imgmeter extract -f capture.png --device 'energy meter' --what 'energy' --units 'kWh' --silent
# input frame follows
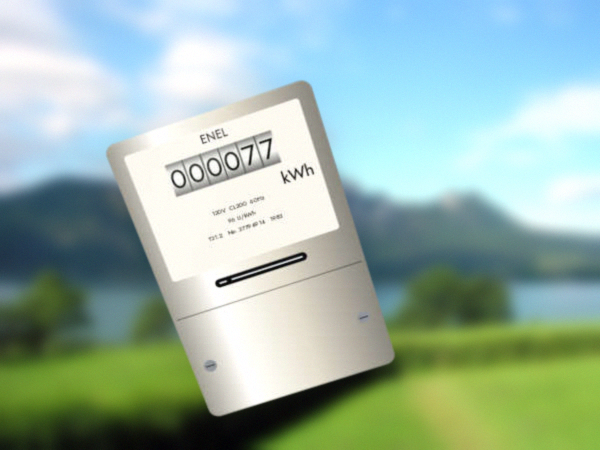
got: 77 kWh
